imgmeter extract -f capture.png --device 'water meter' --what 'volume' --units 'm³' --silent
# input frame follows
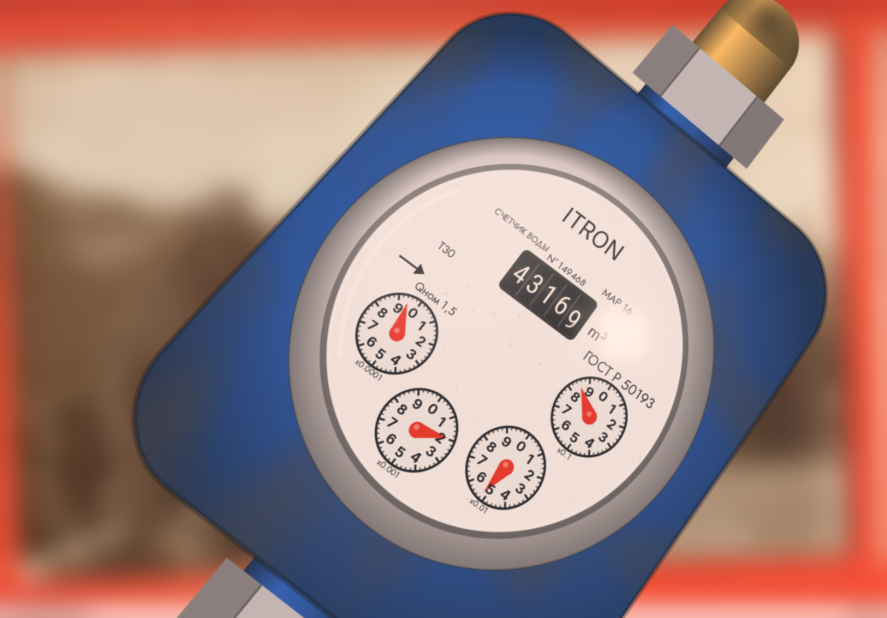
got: 43168.8519 m³
